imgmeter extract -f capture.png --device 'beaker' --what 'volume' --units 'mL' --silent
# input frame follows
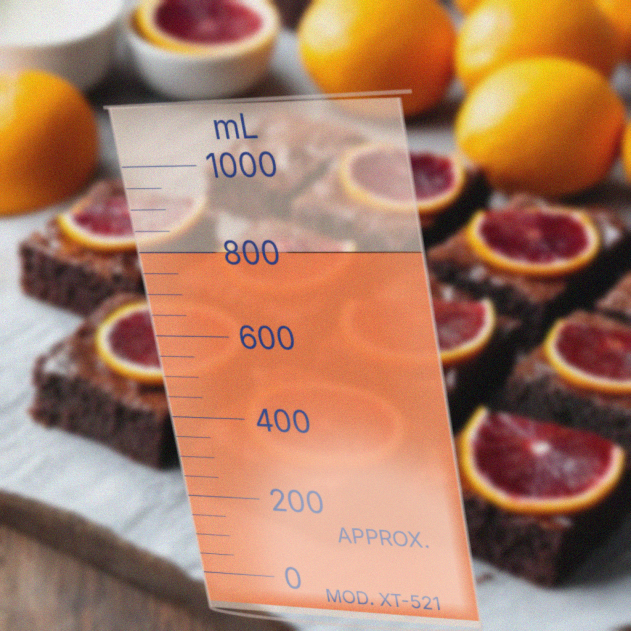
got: 800 mL
